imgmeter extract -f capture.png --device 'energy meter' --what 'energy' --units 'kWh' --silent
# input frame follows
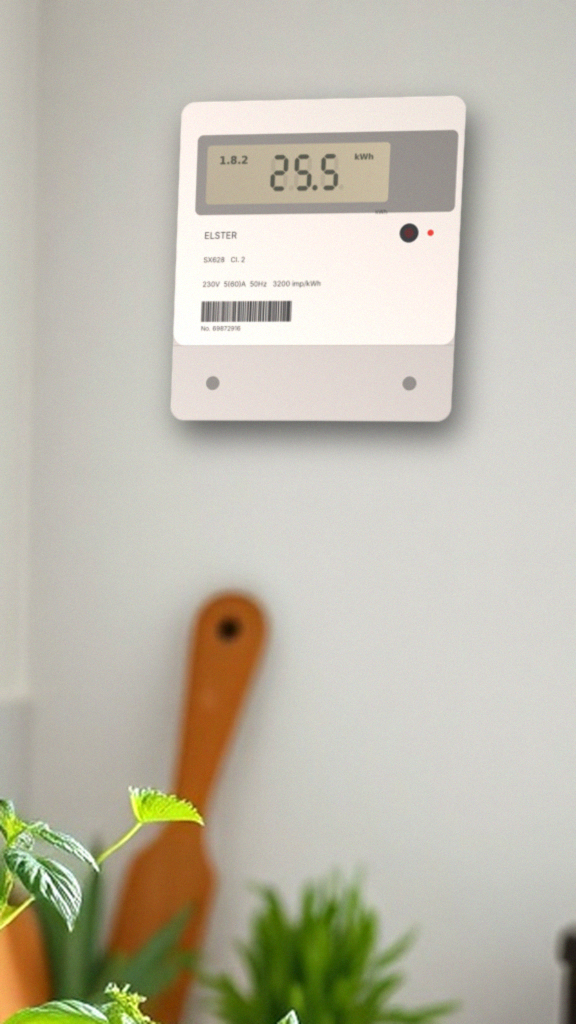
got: 25.5 kWh
